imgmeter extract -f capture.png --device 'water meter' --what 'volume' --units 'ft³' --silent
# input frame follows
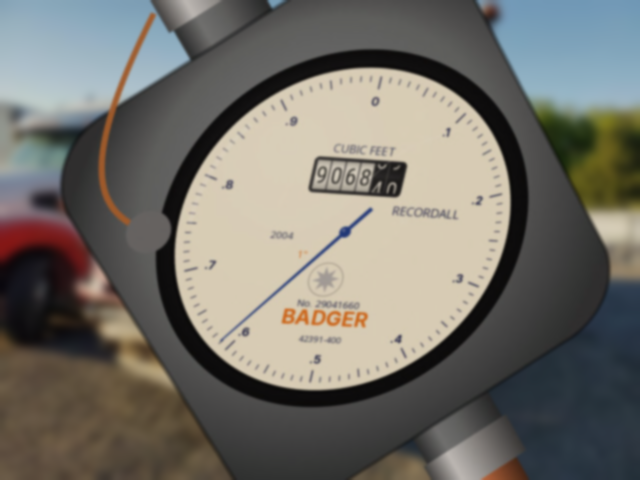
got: 906839.61 ft³
